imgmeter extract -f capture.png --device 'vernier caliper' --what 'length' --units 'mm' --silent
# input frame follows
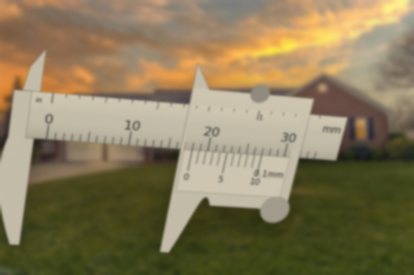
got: 18.0 mm
